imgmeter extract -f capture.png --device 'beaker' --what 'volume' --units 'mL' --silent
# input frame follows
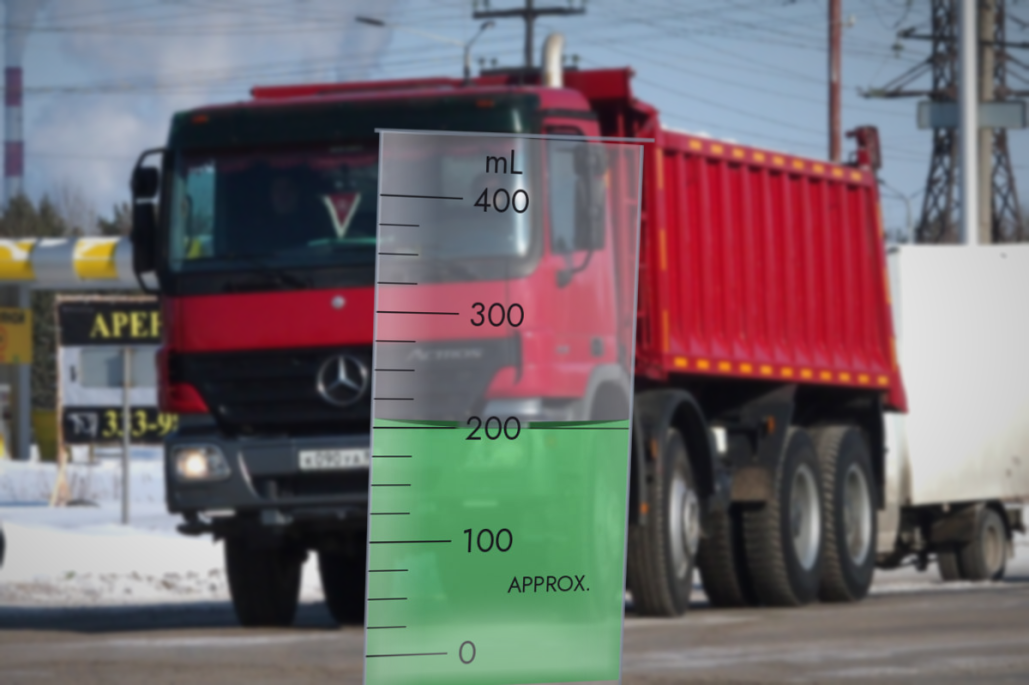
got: 200 mL
